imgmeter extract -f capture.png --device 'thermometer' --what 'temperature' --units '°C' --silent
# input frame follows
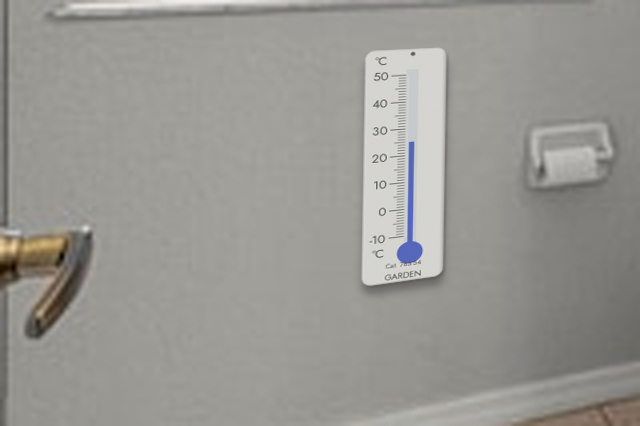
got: 25 °C
